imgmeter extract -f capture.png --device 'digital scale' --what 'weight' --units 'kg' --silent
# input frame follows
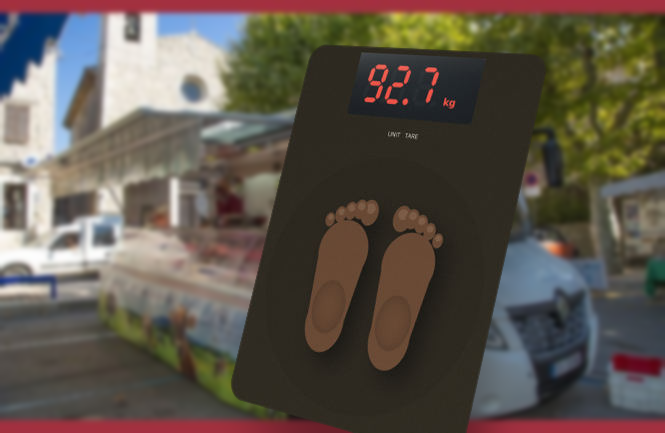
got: 92.7 kg
